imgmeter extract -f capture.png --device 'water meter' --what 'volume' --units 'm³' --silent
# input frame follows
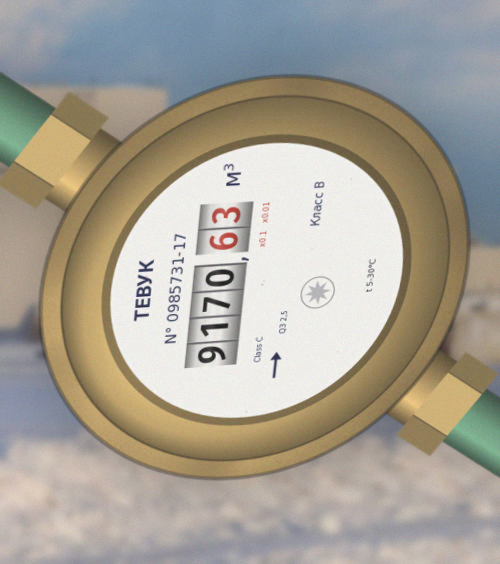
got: 9170.63 m³
